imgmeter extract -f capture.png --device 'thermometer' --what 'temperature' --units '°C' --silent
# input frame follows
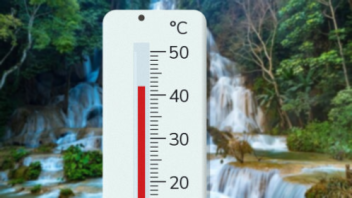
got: 42 °C
